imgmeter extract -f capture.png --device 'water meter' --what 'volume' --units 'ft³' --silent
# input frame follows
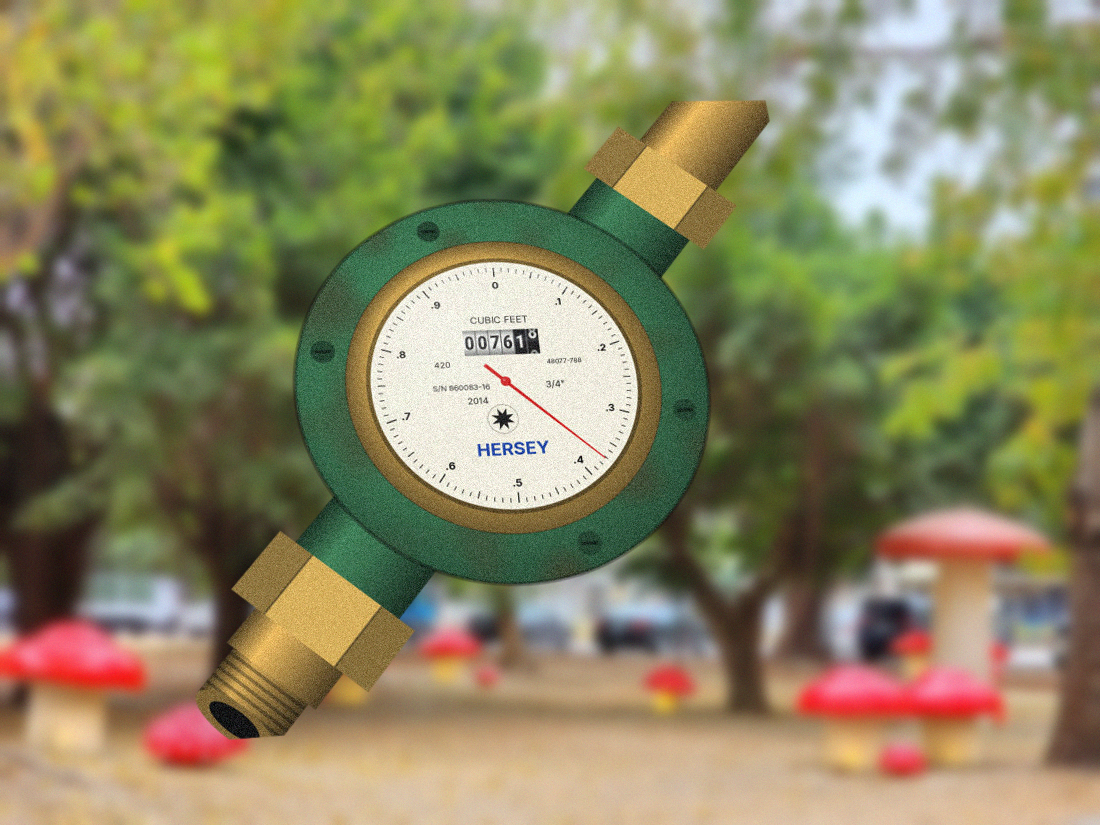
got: 7618.37 ft³
